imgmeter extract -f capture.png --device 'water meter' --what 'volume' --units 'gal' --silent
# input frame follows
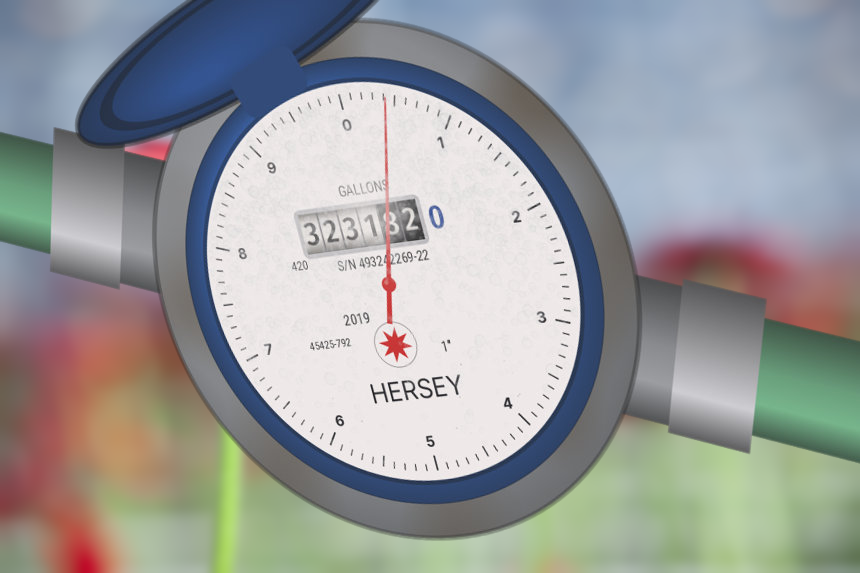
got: 3231820.4 gal
